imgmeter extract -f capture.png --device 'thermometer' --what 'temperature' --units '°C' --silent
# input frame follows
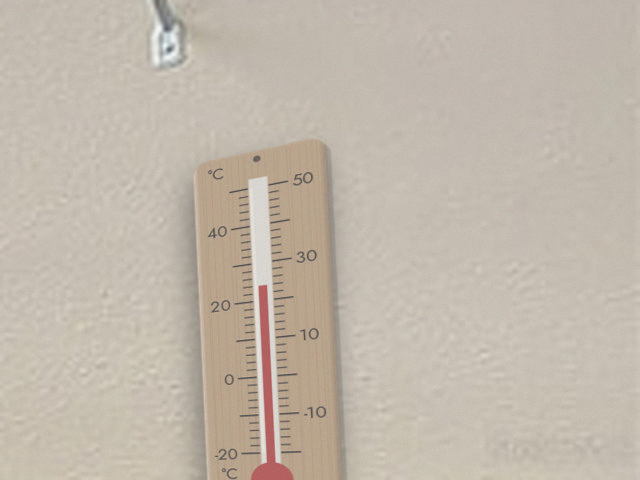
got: 24 °C
